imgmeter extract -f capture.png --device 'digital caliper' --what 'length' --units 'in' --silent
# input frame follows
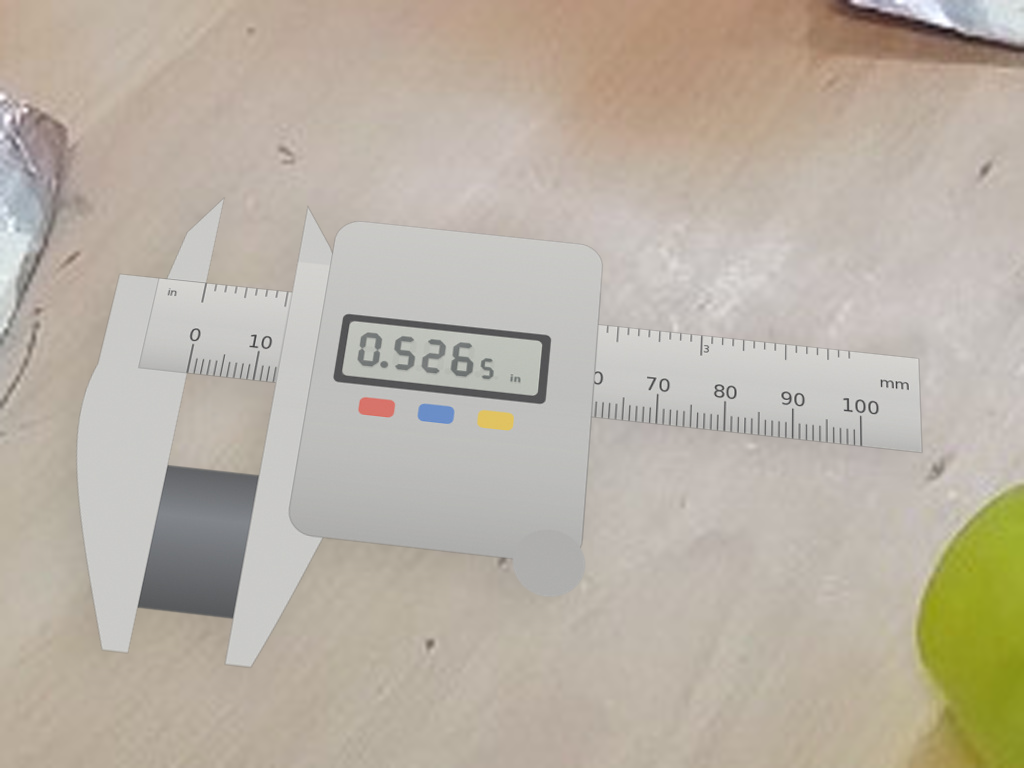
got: 0.5265 in
